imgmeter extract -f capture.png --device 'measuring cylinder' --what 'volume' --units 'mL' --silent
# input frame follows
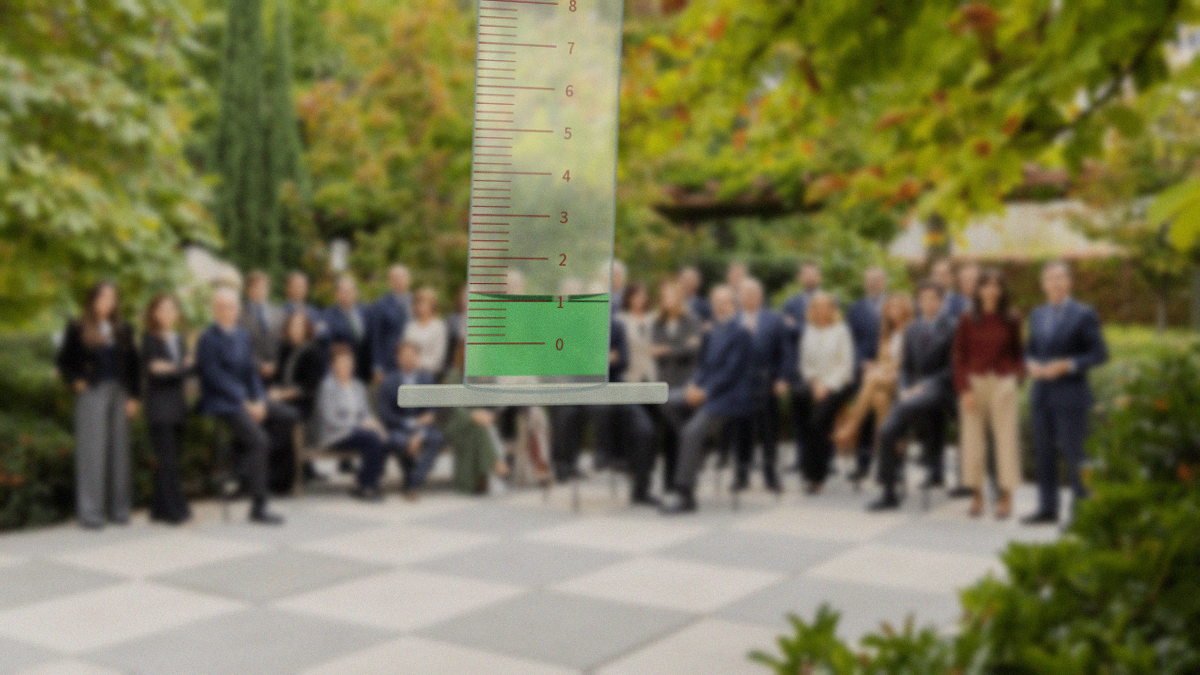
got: 1 mL
